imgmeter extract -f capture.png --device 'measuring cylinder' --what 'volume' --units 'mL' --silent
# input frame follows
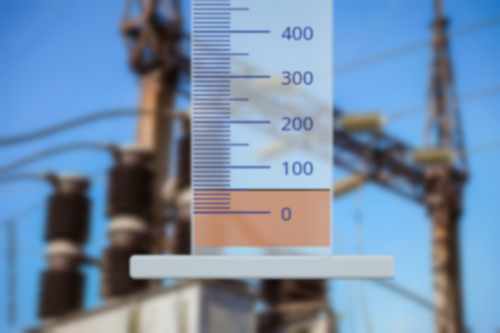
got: 50 mL
